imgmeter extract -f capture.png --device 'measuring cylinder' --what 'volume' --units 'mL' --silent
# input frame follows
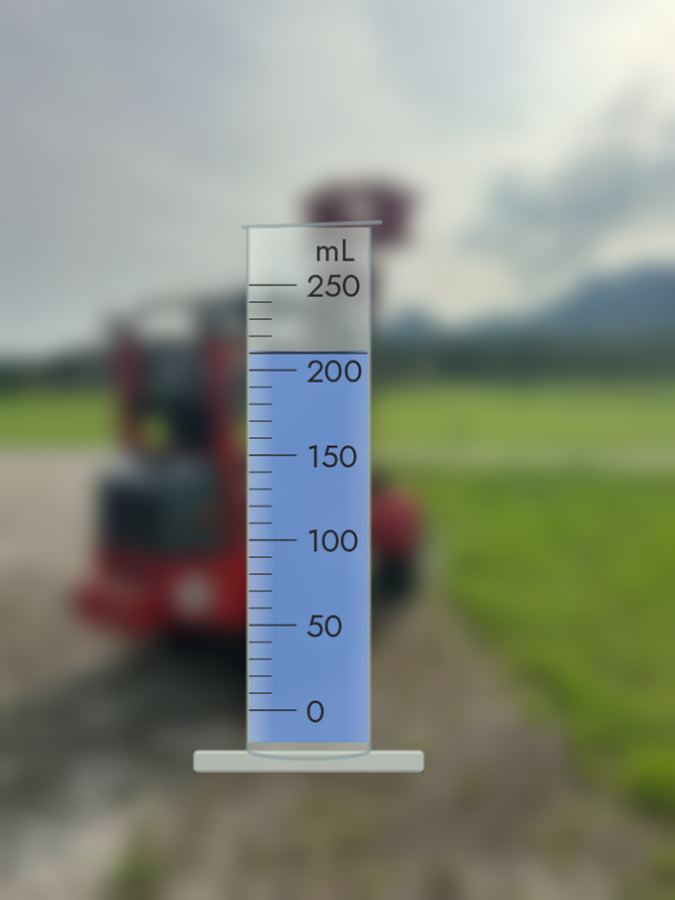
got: 210 mL
